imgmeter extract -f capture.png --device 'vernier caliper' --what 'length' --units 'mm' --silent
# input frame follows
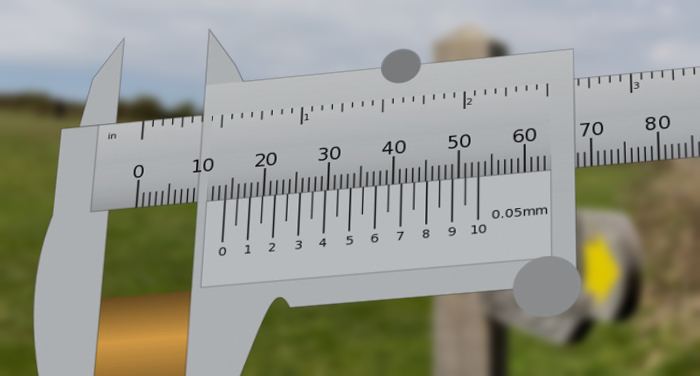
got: 14.0 mm
